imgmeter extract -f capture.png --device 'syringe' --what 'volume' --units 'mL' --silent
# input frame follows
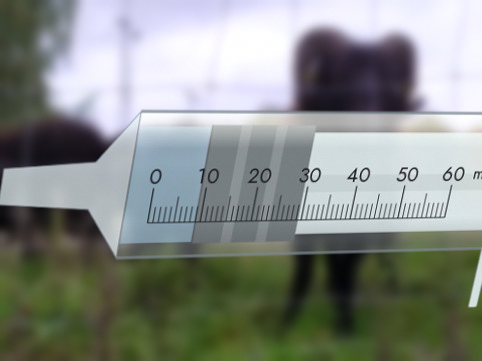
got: 9 mL
